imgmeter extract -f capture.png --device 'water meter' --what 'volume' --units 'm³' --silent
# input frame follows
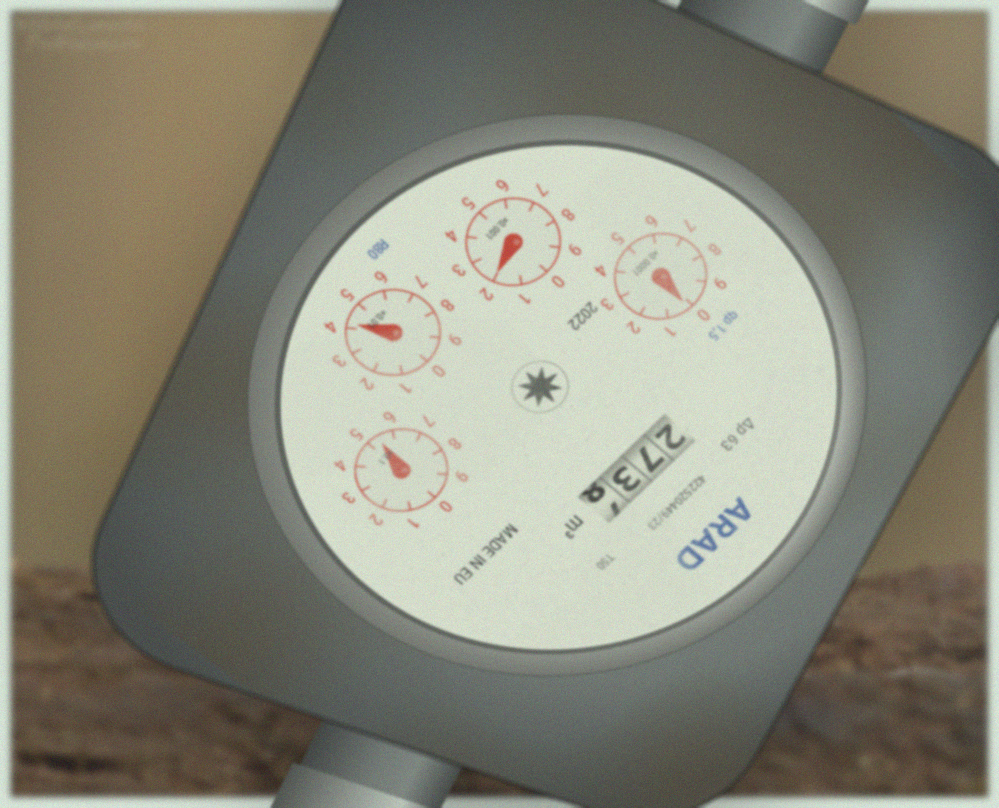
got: 2737.5420 m³
